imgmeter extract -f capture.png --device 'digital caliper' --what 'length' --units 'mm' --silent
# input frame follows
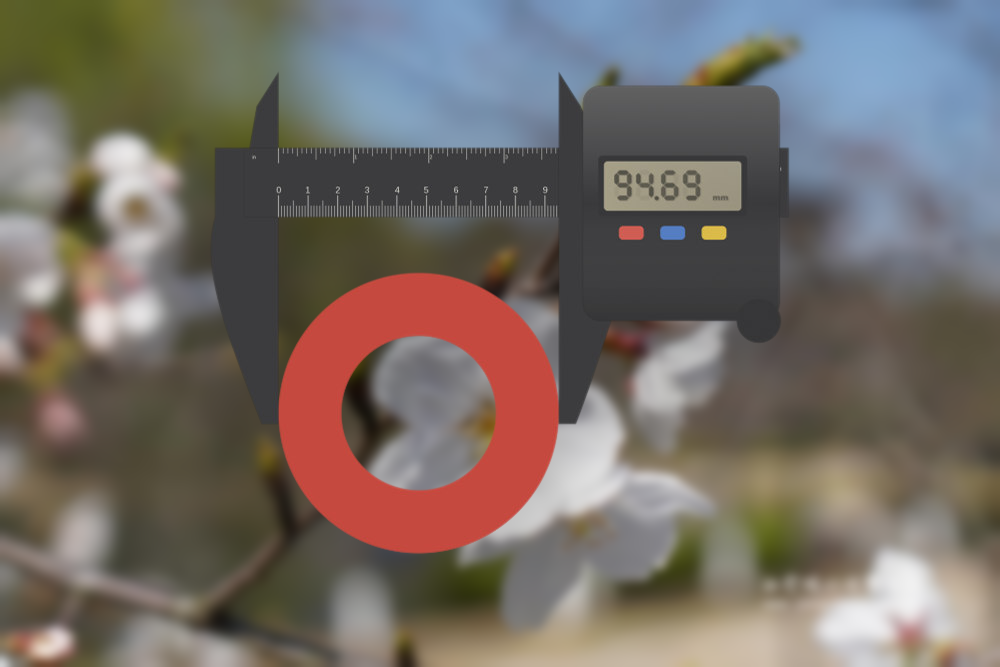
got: 94.69 mm
